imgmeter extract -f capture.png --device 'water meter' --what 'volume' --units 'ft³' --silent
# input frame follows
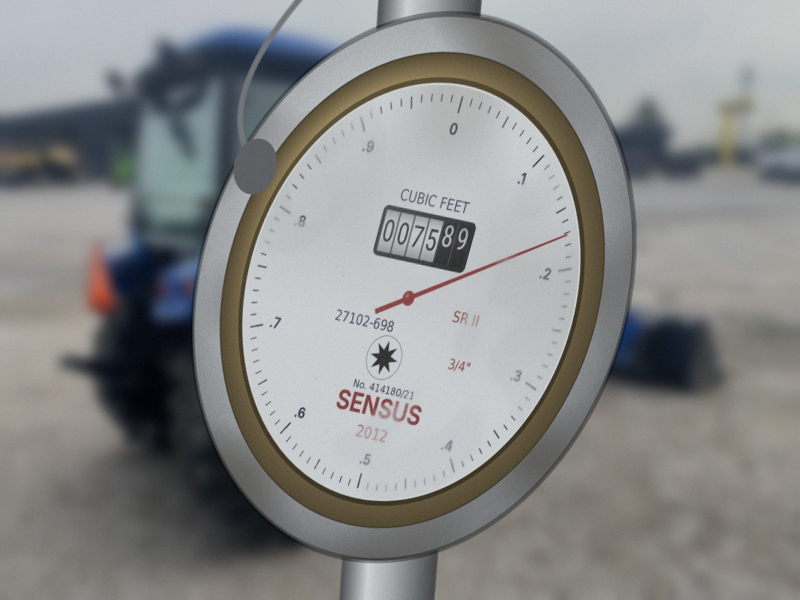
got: 7589.17 ft³
